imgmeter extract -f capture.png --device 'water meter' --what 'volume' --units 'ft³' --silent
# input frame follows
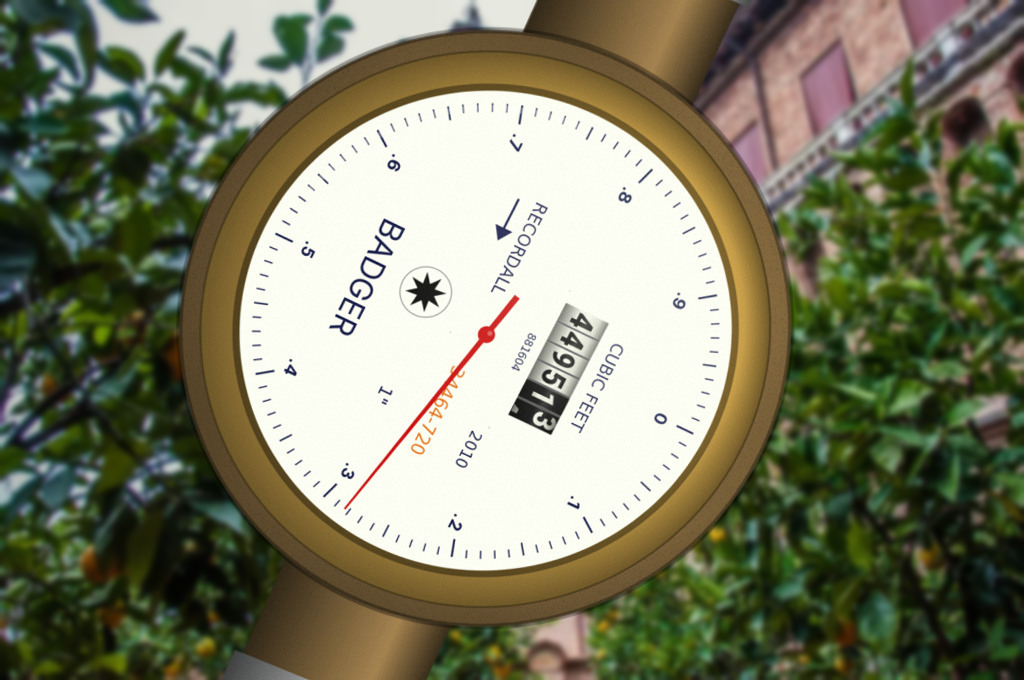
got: 449513.28 ft³
